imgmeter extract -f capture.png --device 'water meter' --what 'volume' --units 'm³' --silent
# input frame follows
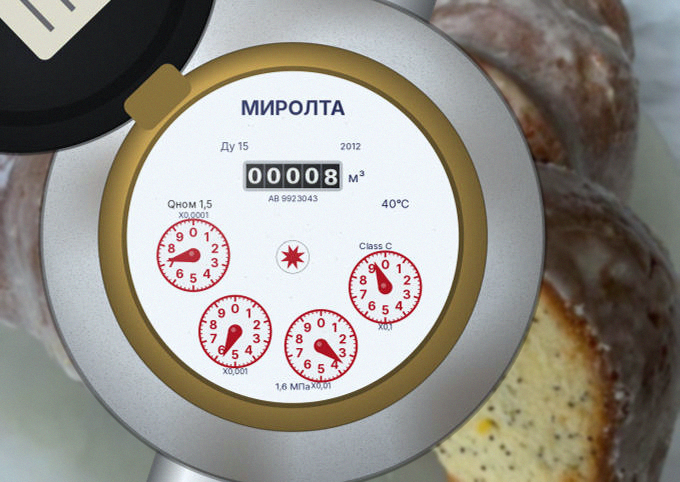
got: 7.9357 m³
